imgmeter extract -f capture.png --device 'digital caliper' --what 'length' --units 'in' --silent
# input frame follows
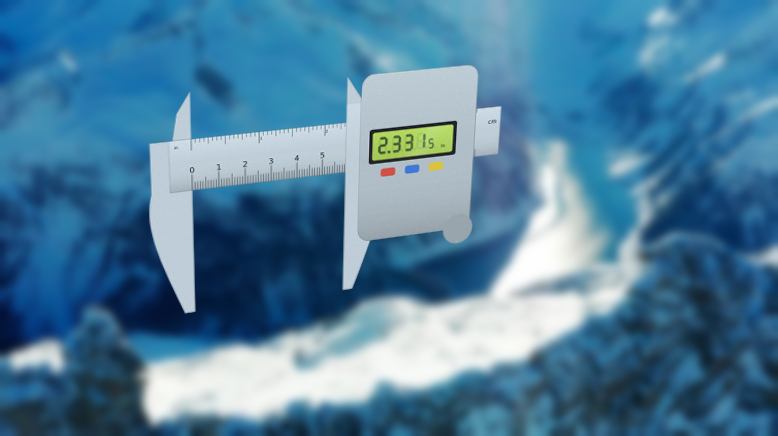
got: 2.3315 in
